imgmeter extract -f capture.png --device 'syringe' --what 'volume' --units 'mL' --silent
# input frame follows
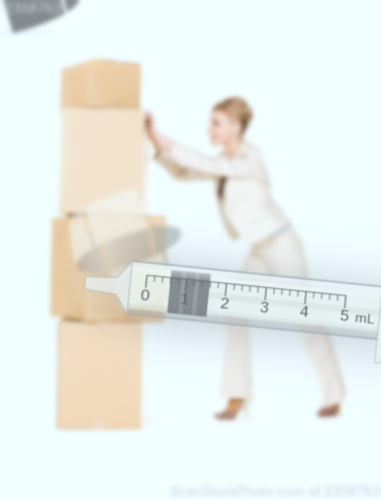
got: 0.6 mL
